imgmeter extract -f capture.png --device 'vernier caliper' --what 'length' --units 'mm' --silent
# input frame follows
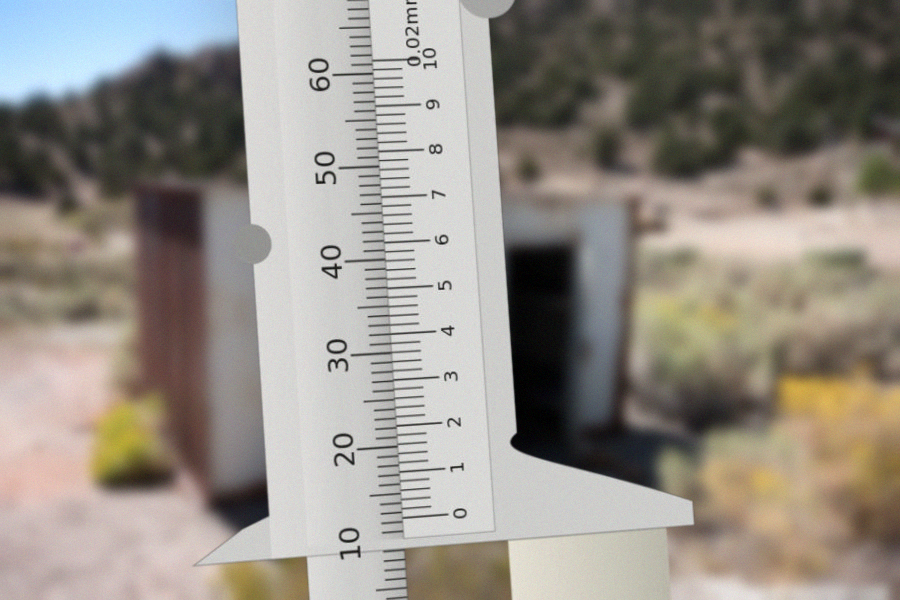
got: 12.4 mm
